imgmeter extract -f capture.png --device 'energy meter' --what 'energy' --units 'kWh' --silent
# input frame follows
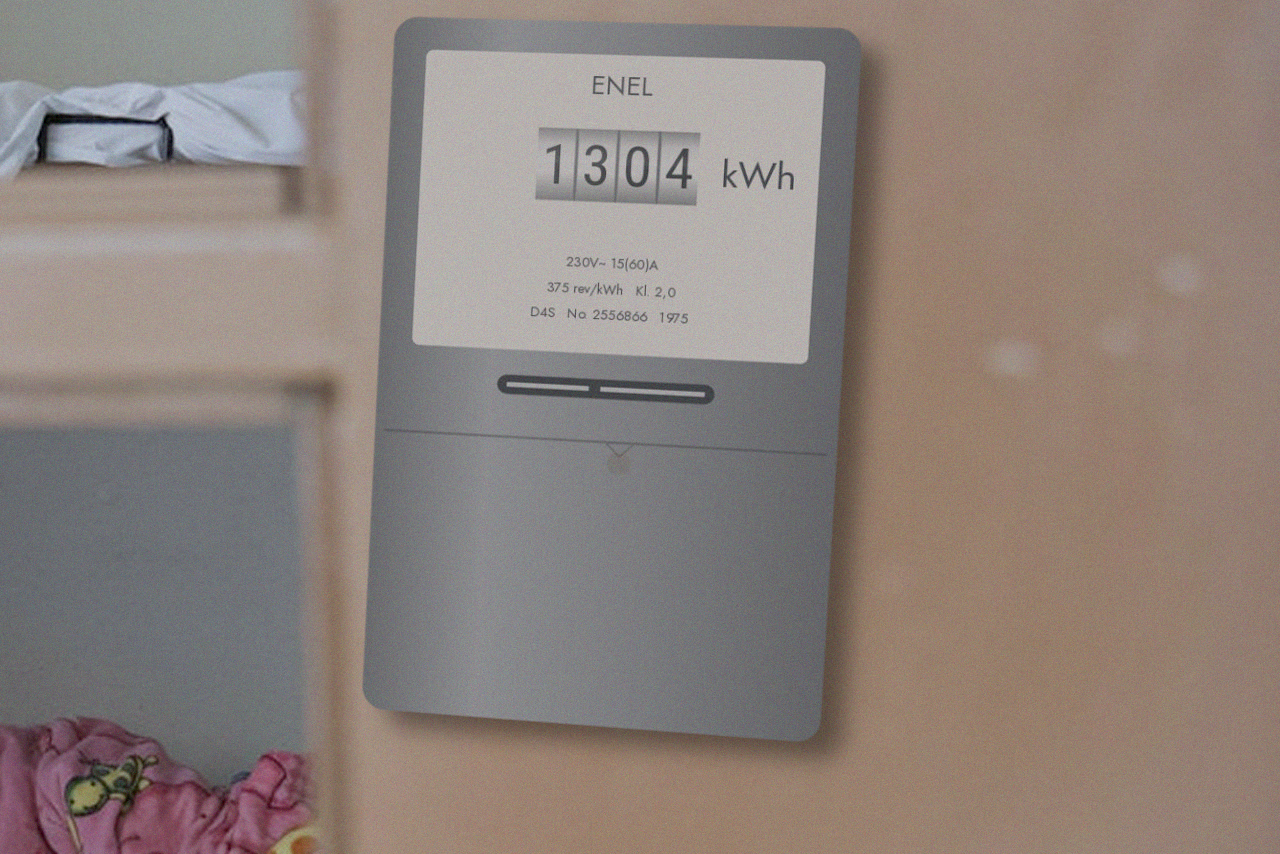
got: 1304 kWh
